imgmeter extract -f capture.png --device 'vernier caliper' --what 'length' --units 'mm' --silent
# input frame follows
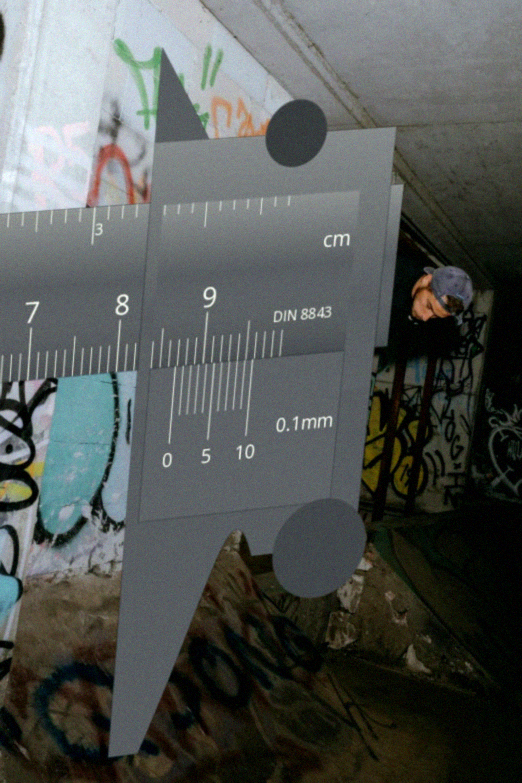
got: 86.8 mm
